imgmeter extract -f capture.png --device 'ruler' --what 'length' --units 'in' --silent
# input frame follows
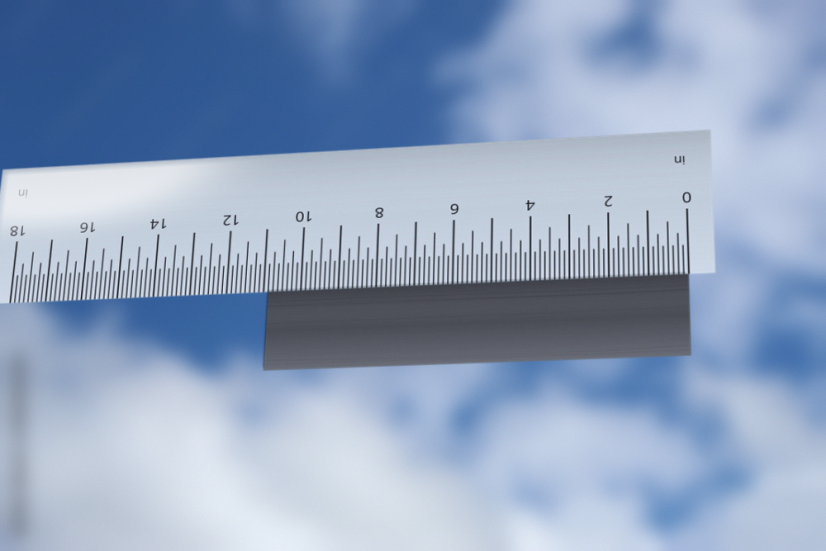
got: 10.875 in
